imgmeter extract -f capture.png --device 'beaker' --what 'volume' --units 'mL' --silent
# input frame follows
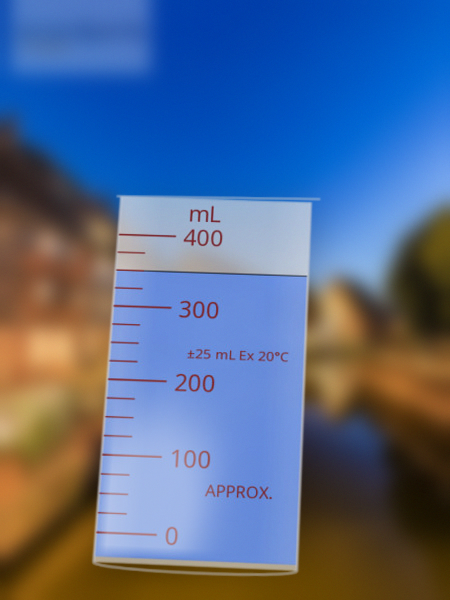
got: 350 mL
